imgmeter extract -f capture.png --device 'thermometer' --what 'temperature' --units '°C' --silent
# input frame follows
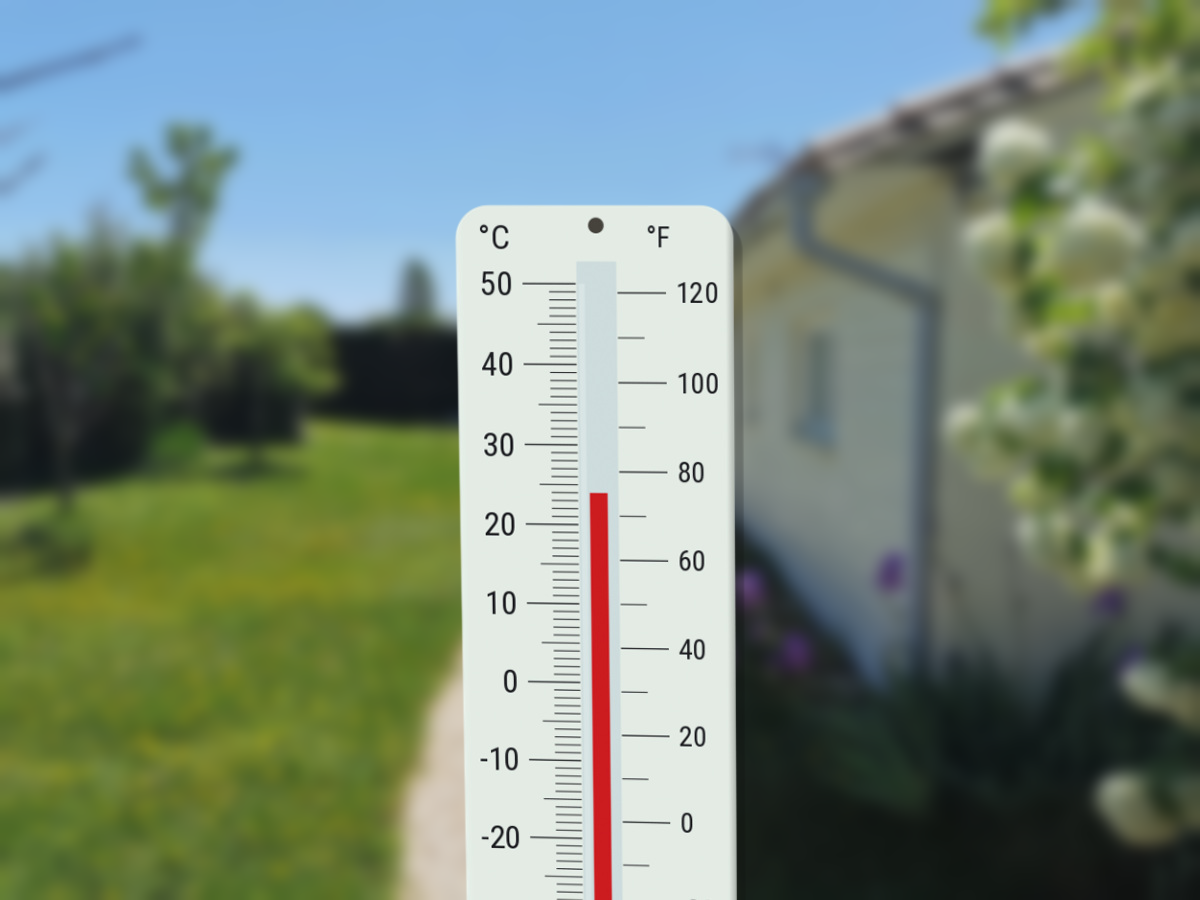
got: 24 °C
